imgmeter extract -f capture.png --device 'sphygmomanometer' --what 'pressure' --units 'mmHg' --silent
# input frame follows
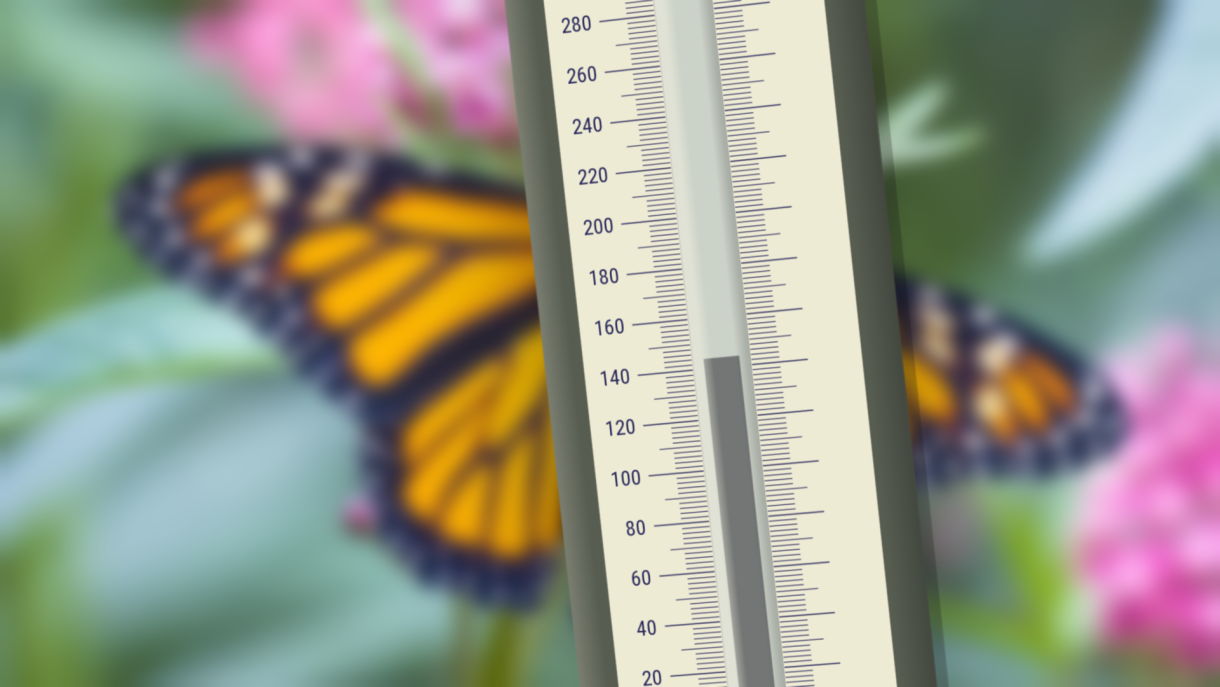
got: 144 mmHg
